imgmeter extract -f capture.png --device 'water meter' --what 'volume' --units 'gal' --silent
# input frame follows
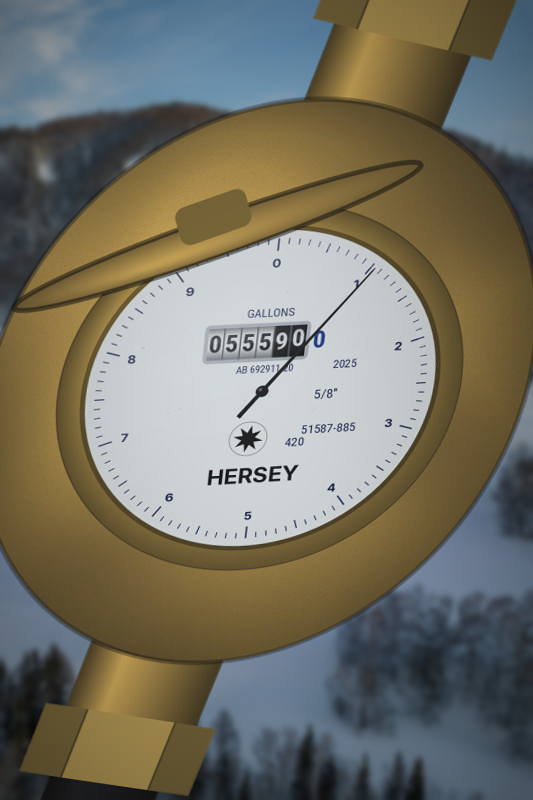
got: 555901.0 gal
